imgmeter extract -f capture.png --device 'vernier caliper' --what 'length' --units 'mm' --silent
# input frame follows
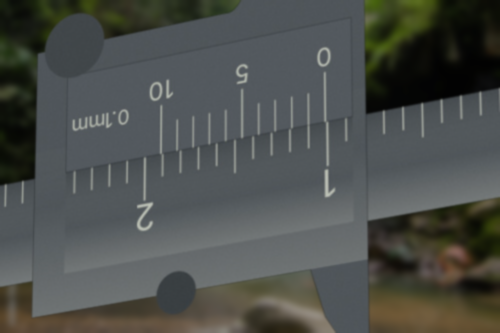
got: 10.1 mm
